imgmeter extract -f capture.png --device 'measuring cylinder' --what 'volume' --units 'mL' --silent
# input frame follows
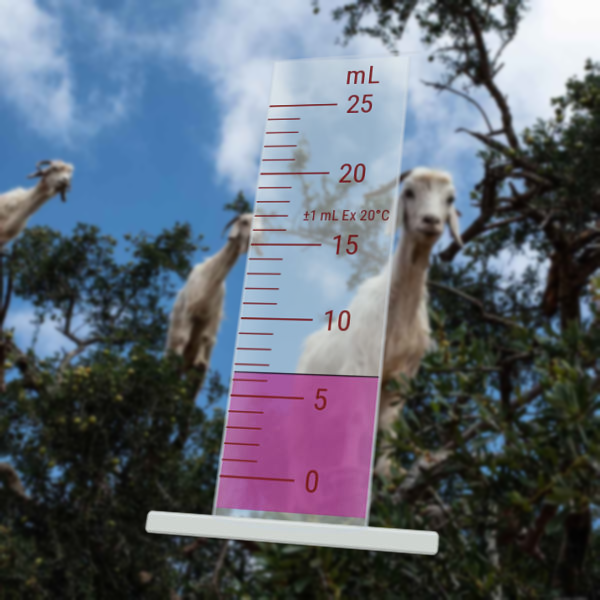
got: 6.5 mL
